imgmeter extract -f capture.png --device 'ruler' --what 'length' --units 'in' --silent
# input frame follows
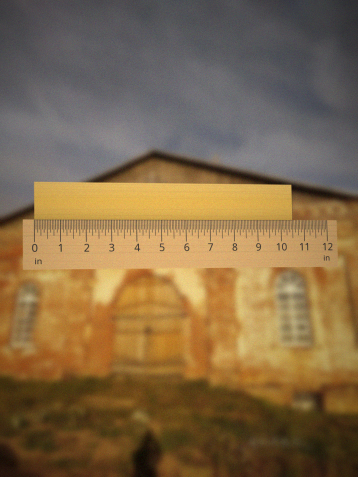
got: 10.5 in
